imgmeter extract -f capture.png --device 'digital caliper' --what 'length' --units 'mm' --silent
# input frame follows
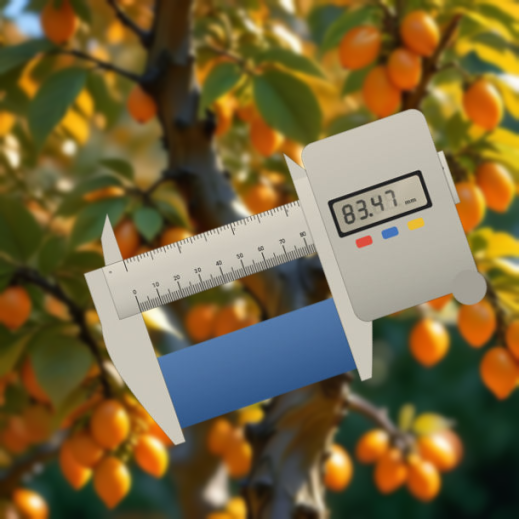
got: 83.47 mm
